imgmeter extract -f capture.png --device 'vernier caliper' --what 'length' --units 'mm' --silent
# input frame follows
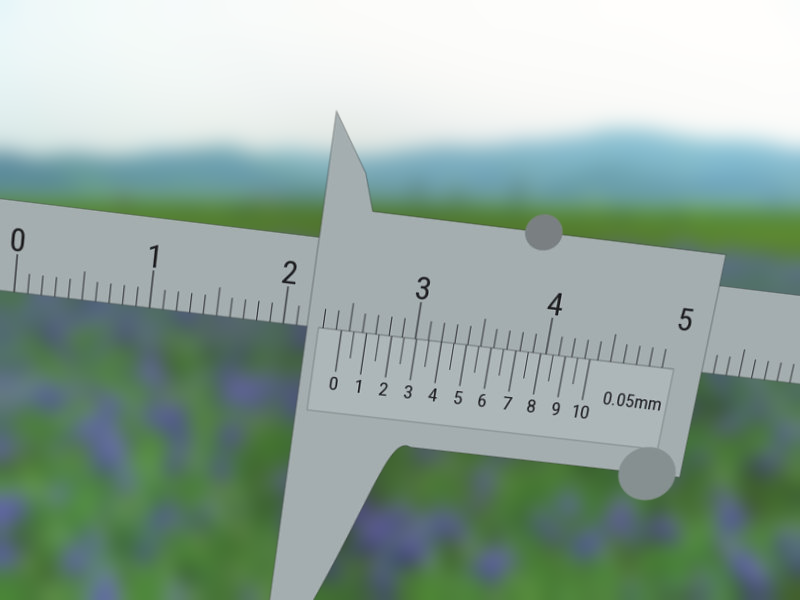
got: 24.4 mm
